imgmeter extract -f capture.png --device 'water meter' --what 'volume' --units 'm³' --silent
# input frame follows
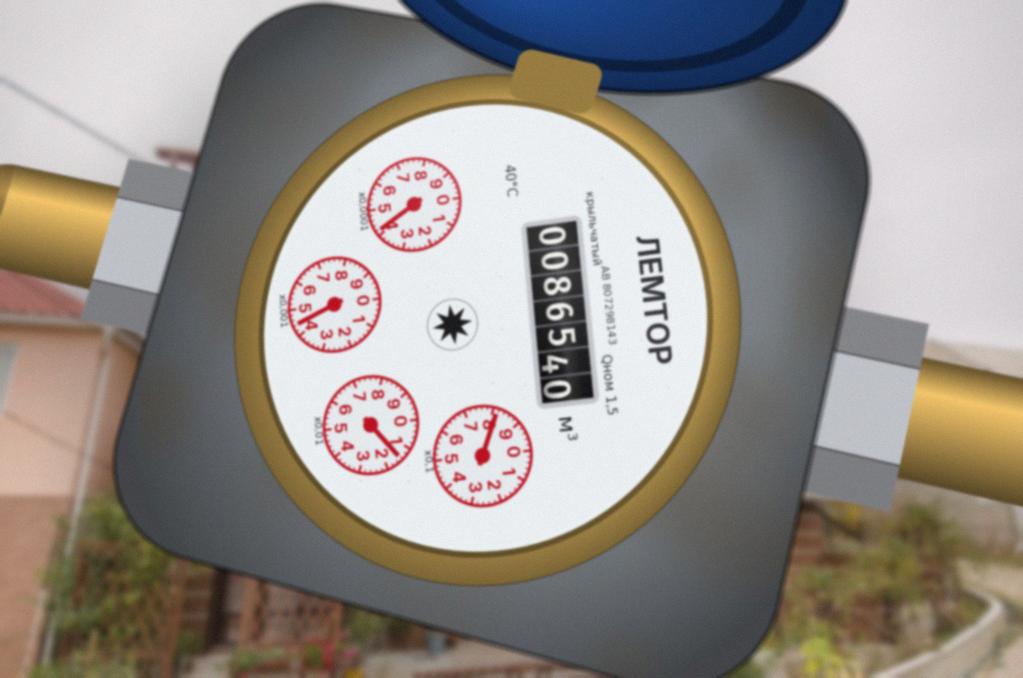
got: 86539.8144 m³
